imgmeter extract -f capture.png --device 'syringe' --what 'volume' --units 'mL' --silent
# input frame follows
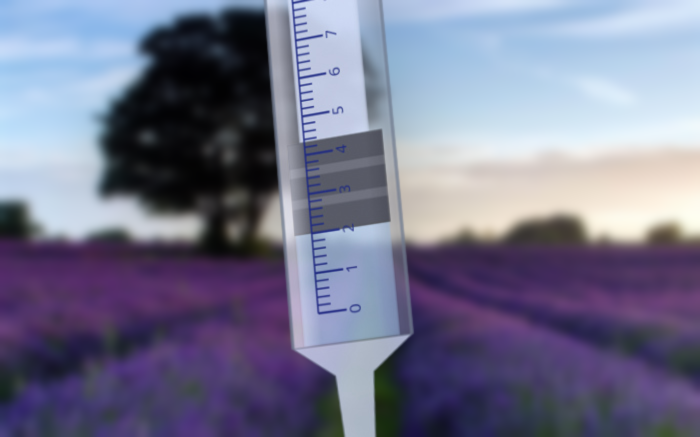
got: 2 mL
